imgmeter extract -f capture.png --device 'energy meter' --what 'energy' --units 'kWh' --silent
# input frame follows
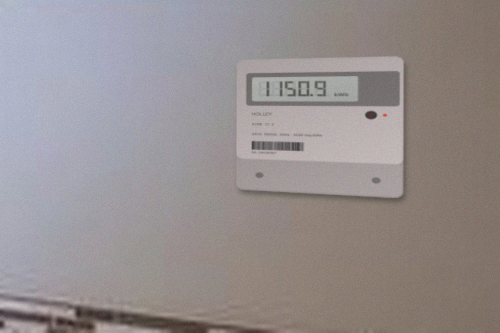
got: 1150.9 kWh
